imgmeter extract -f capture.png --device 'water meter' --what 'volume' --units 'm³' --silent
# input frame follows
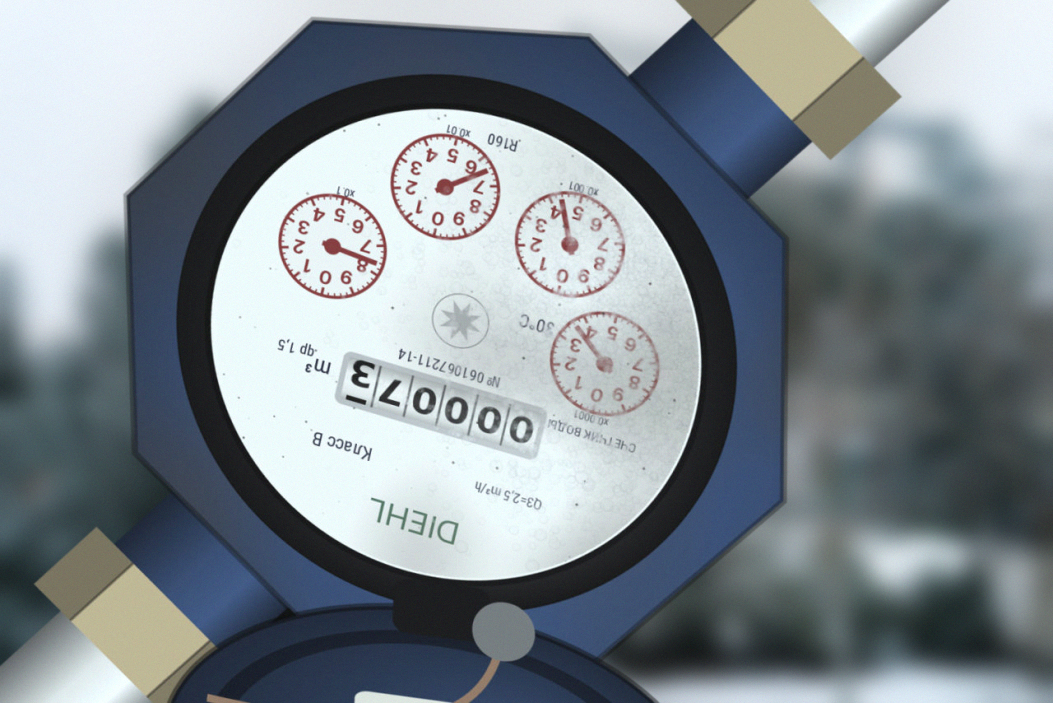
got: 72.7643 m³
